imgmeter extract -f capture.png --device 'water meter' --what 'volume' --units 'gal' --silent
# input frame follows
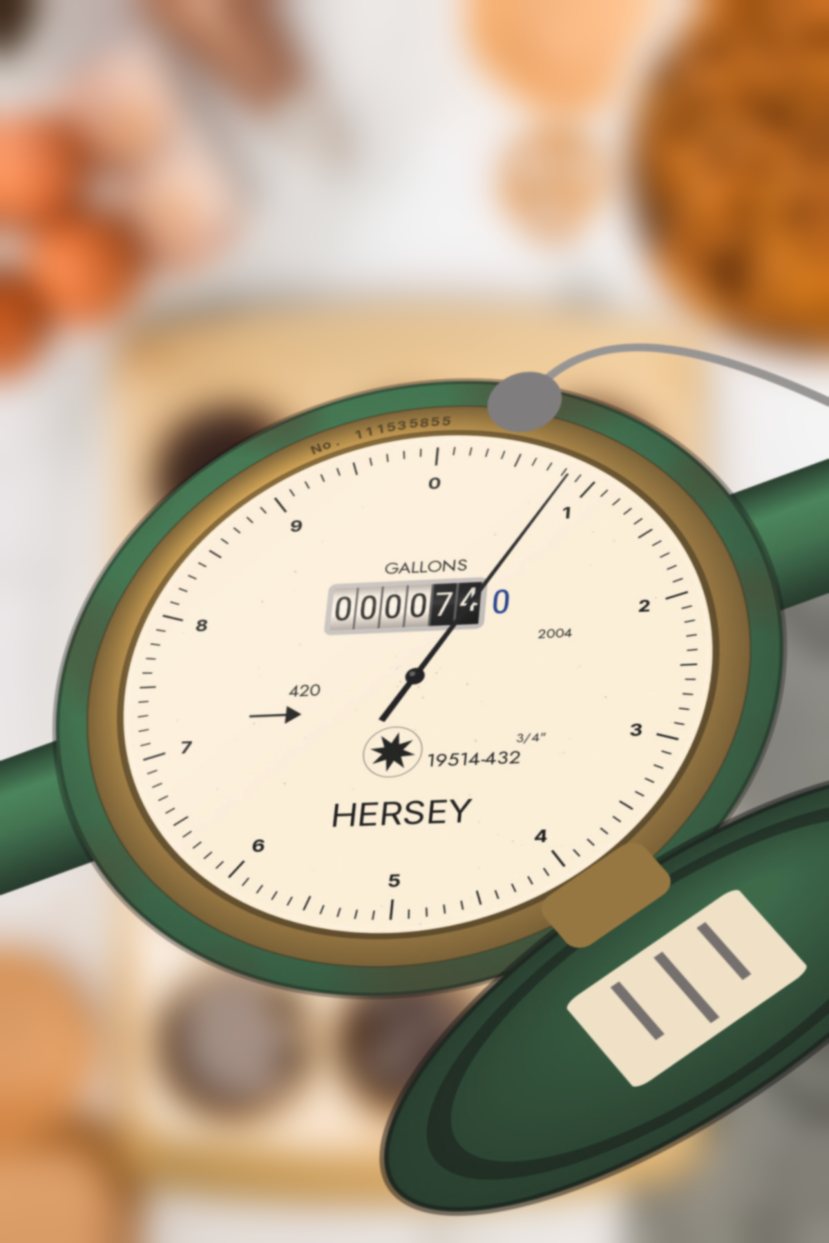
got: 740.8 gal
